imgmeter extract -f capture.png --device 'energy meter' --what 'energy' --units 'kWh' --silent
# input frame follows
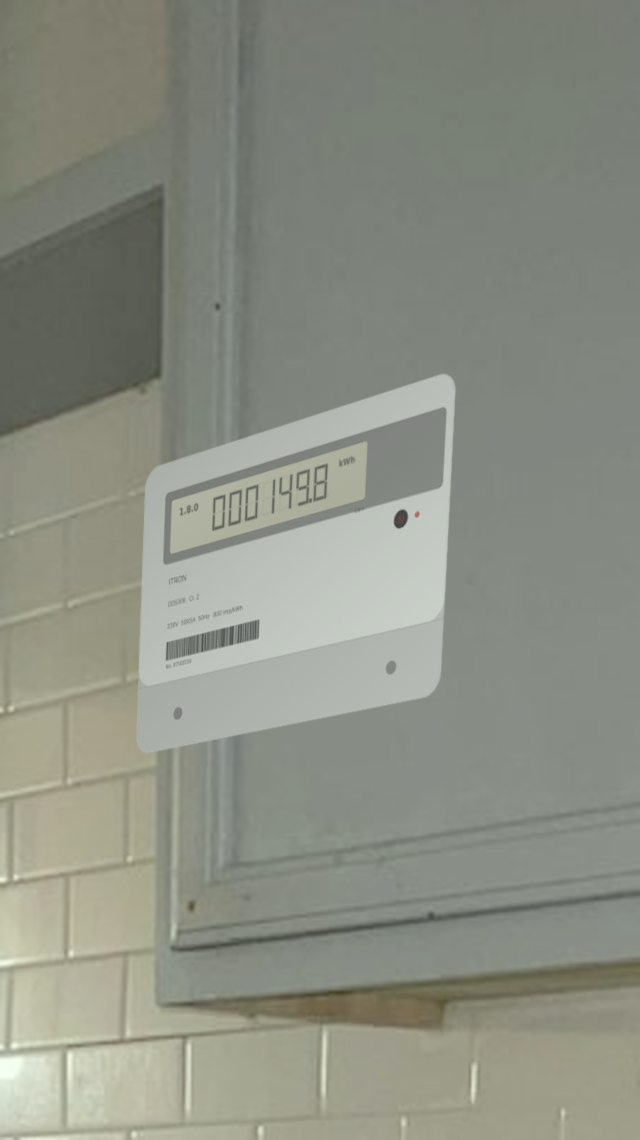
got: 149.8 kWh
